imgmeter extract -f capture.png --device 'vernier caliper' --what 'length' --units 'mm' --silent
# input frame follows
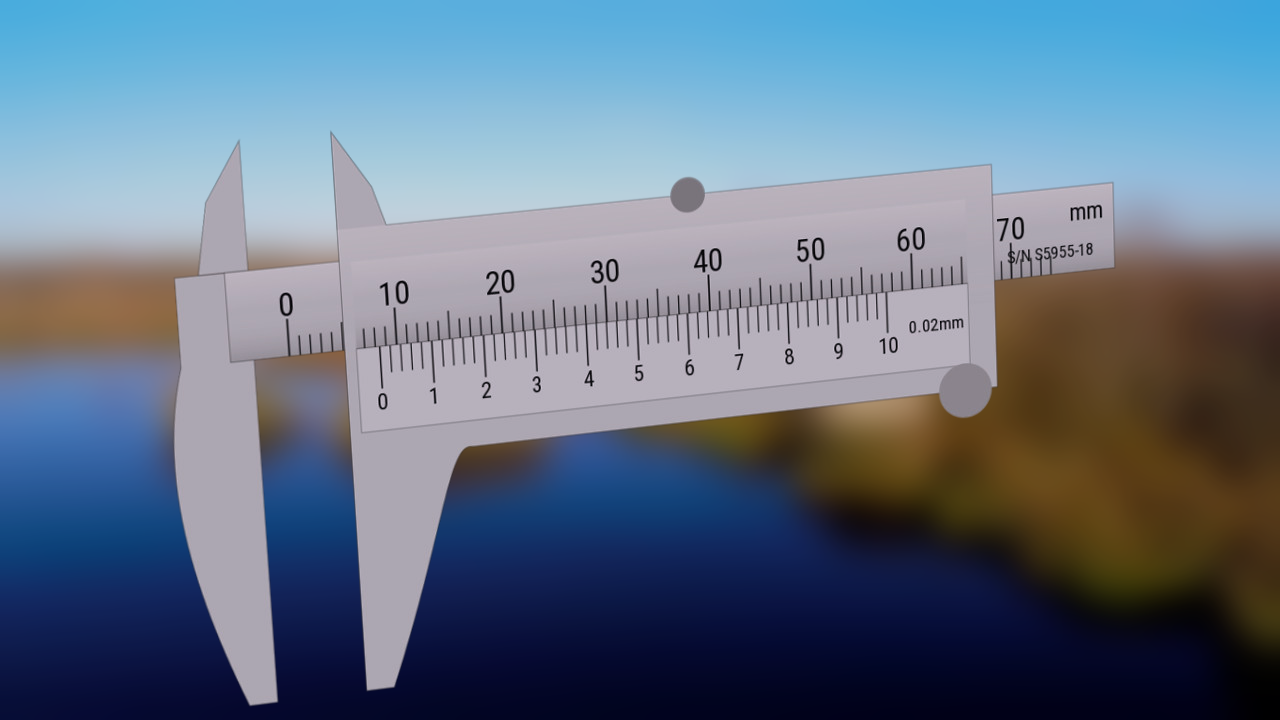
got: 8.4 mm
